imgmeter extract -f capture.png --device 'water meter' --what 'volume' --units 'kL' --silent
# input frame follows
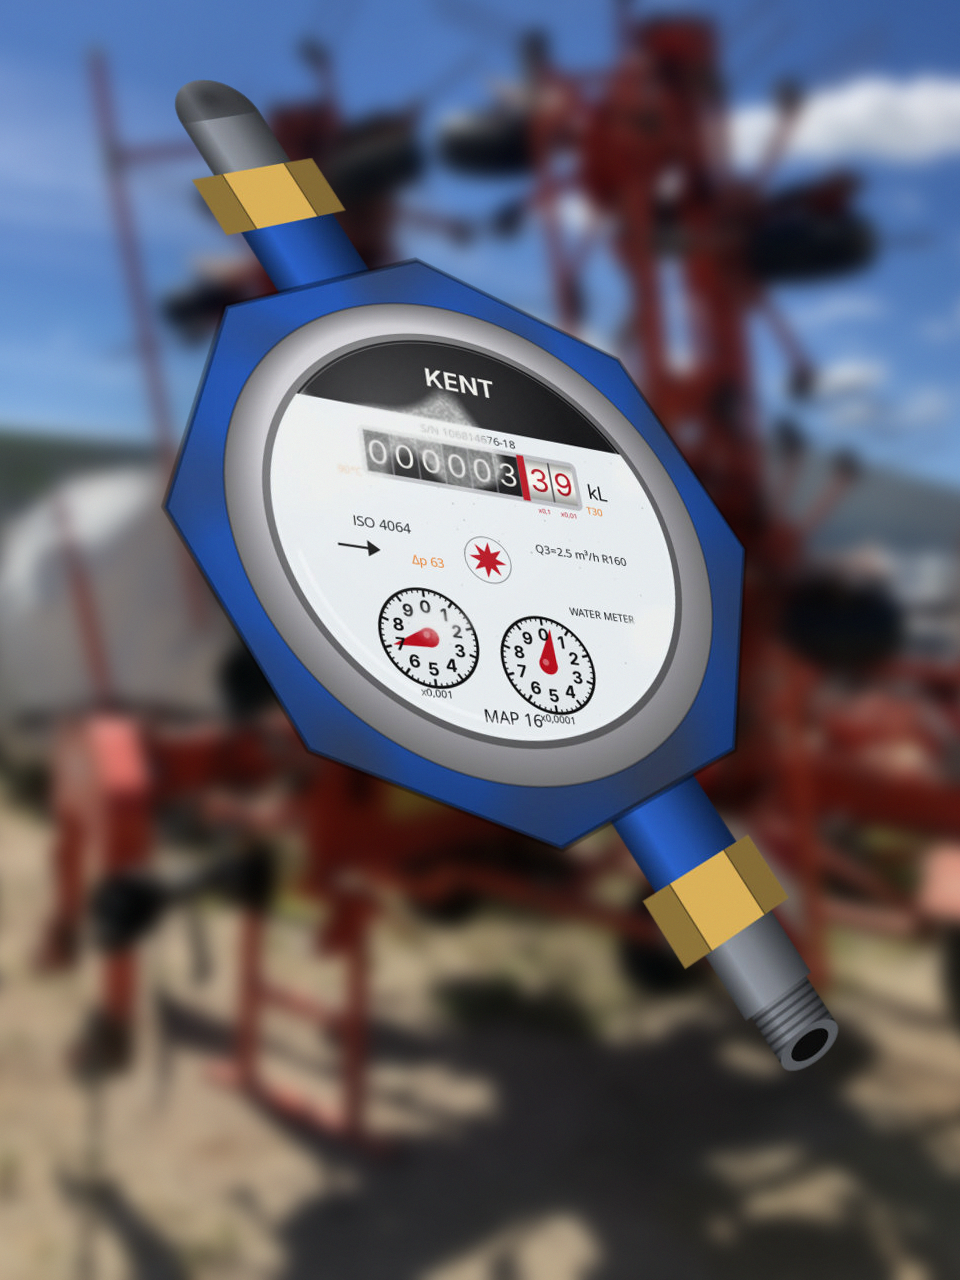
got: 3.3970 kL
